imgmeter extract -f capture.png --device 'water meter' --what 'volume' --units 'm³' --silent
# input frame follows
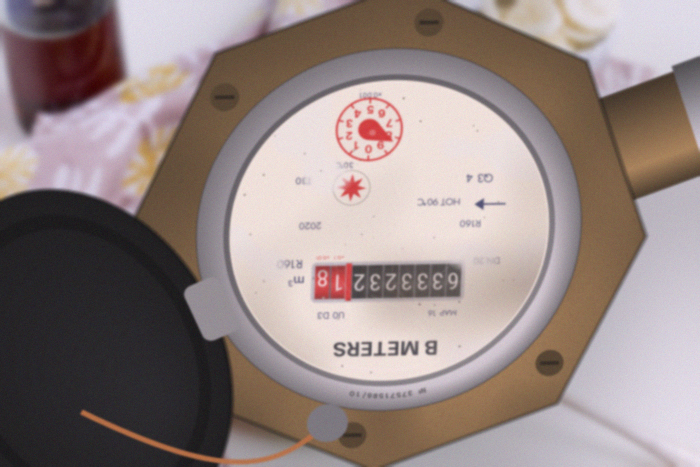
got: 6333232.178 m³
